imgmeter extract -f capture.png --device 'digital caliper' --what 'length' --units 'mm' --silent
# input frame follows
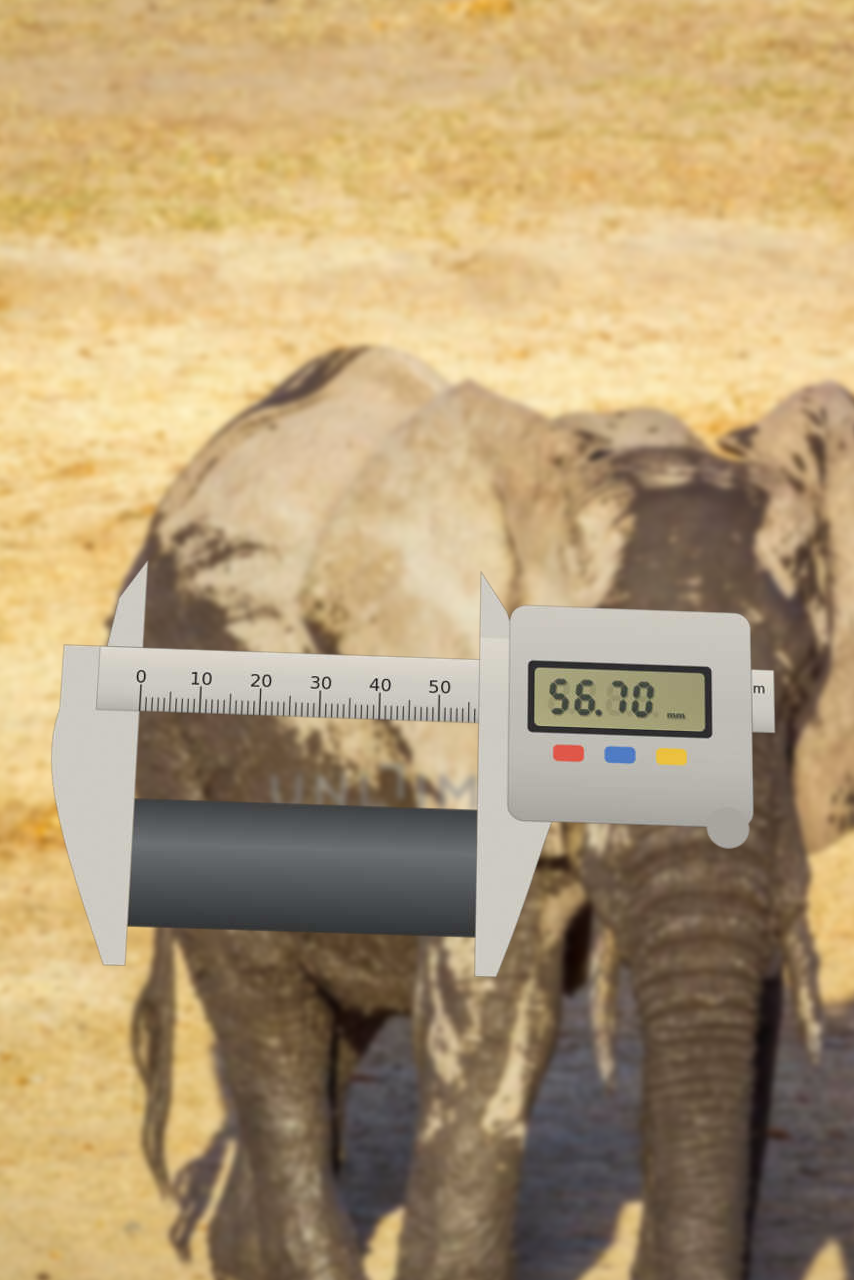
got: 56.70 mm
